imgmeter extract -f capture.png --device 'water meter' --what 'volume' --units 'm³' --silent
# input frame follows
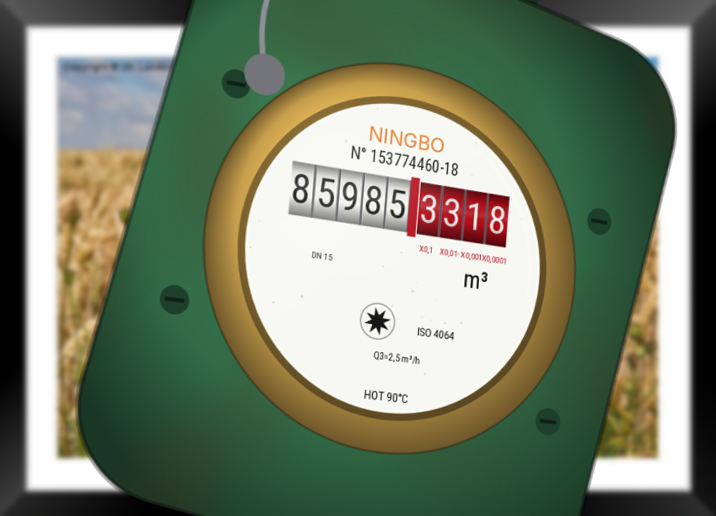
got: 85985.3318 m³
